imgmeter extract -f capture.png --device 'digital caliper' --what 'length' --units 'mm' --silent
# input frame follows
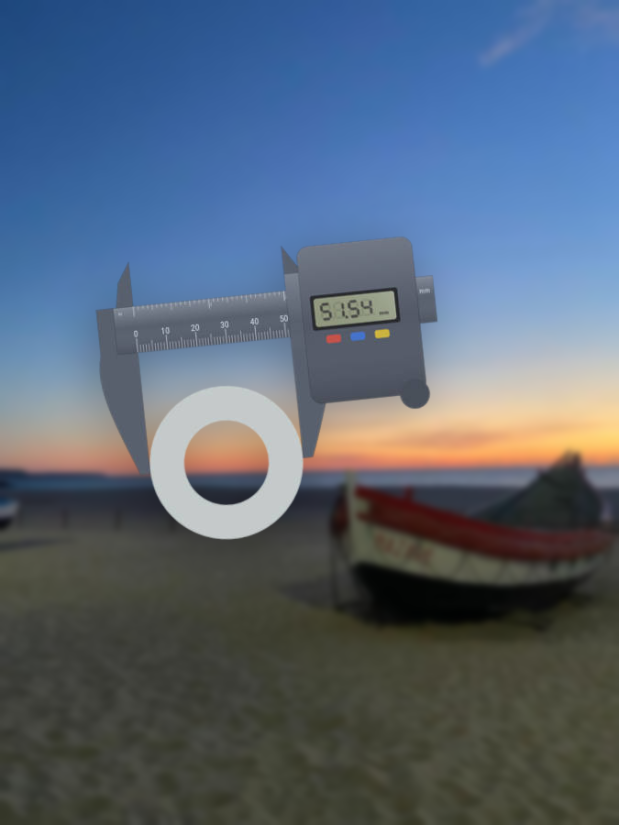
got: 51.54 mm
